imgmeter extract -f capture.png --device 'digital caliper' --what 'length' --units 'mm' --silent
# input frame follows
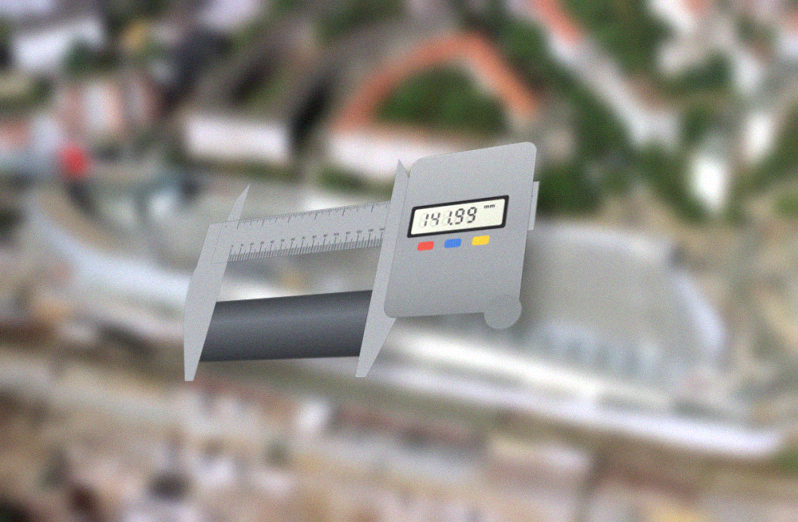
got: 141.99 mm
